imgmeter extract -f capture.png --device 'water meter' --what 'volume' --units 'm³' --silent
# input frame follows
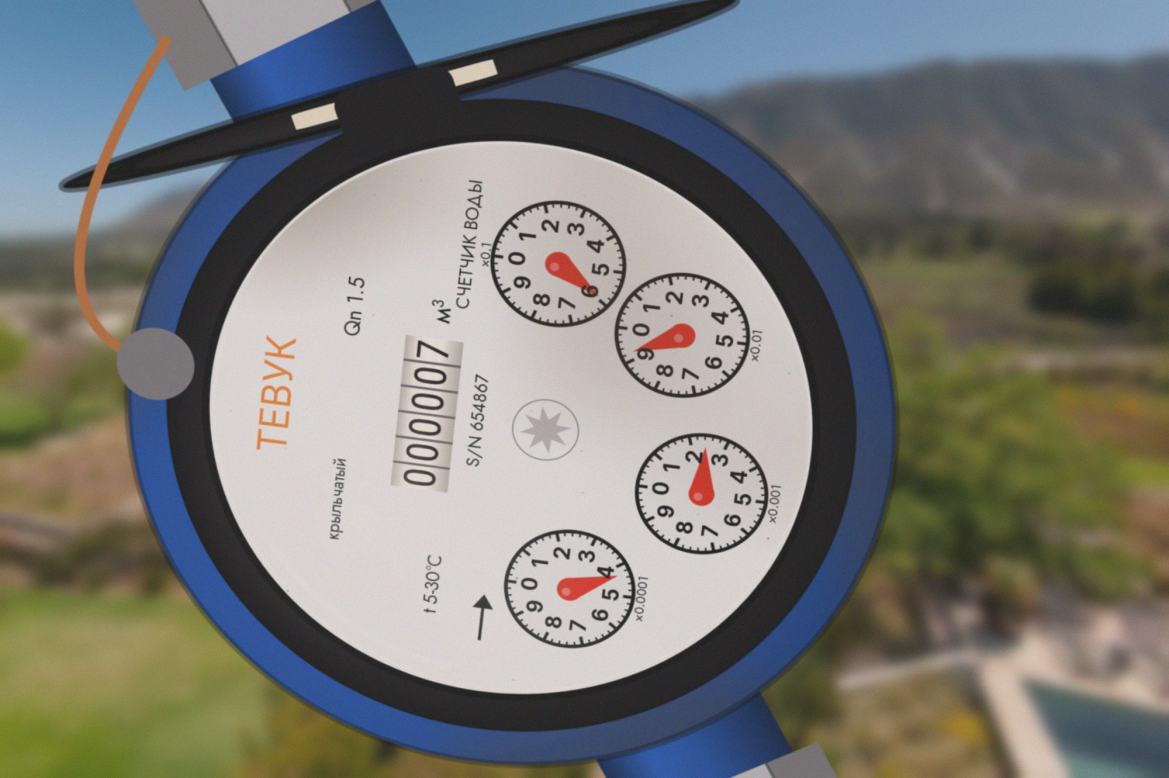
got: 7.5924 m³
